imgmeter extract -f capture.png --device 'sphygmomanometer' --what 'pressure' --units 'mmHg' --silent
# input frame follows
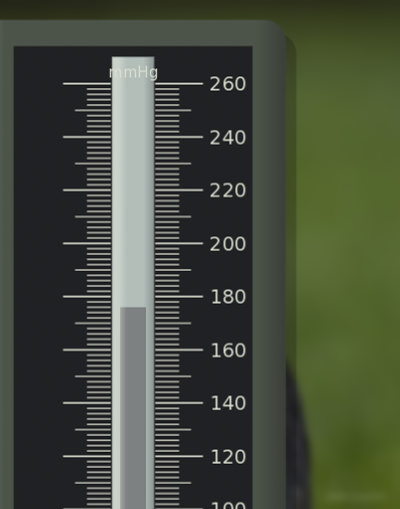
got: 176 mmHg
